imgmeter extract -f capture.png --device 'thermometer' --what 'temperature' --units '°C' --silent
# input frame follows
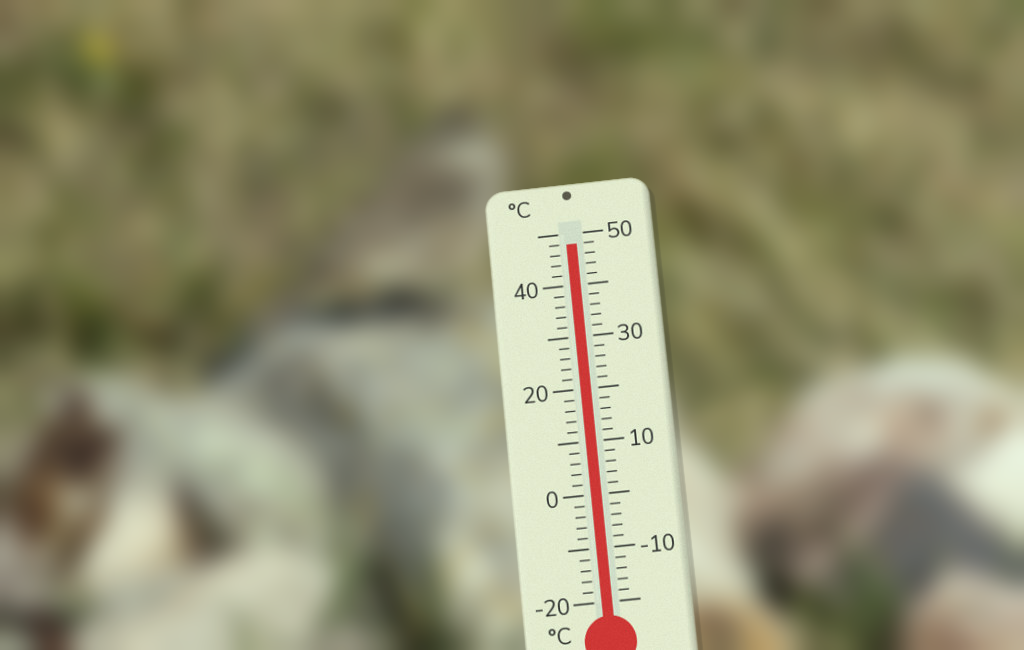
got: 48 °C
